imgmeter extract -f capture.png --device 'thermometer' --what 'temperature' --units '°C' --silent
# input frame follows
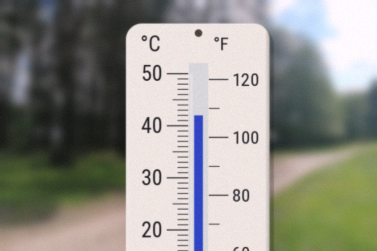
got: 42 °C
